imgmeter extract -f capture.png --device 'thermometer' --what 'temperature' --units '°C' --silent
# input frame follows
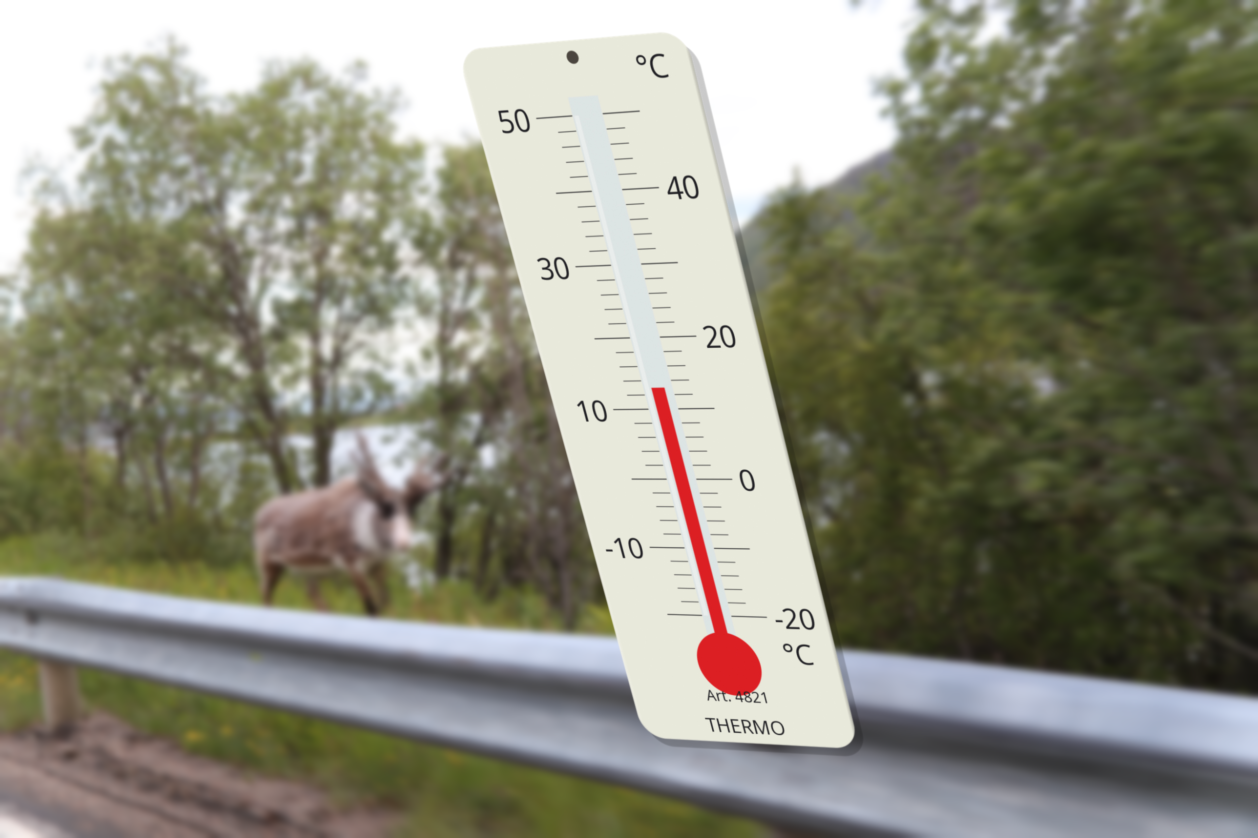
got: 13 °C
